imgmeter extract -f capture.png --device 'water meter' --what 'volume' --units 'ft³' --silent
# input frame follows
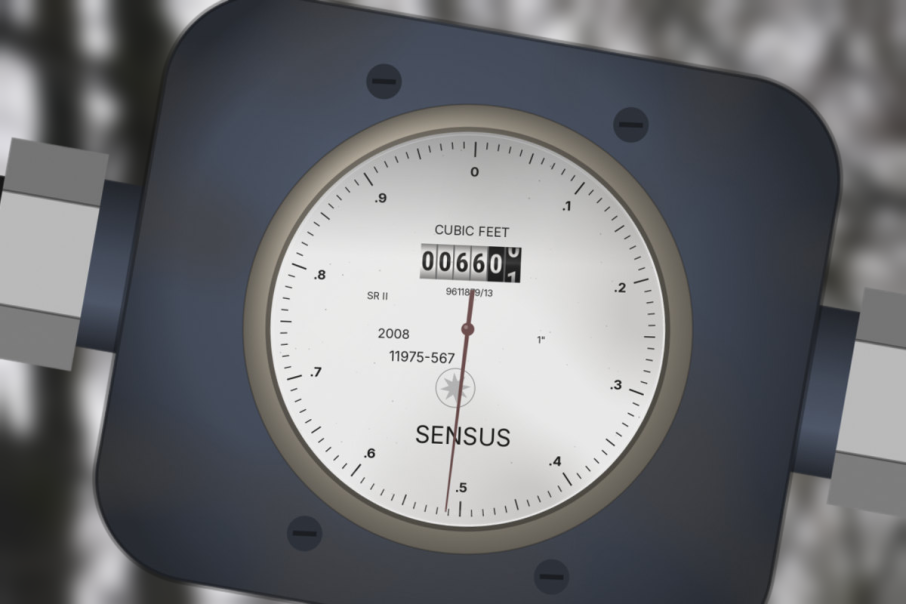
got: 6600.51 ft³
